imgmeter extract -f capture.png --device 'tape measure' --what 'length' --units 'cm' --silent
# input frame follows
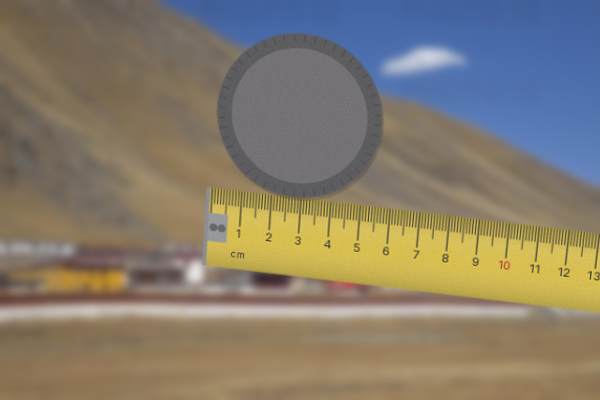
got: 5.5 cm
